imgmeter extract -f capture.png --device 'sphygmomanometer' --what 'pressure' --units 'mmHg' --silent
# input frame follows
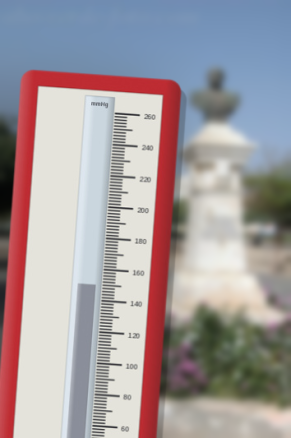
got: 150 mmHg
